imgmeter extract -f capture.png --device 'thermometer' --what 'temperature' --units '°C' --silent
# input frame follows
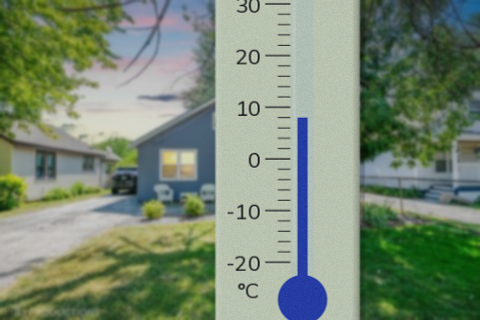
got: 8 °C
